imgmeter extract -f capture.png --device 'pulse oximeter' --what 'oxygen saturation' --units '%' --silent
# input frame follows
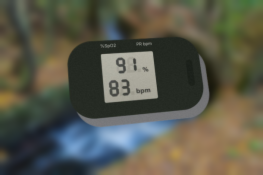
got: 91 %
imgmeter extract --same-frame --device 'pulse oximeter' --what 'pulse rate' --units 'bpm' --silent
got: 83 bpm
